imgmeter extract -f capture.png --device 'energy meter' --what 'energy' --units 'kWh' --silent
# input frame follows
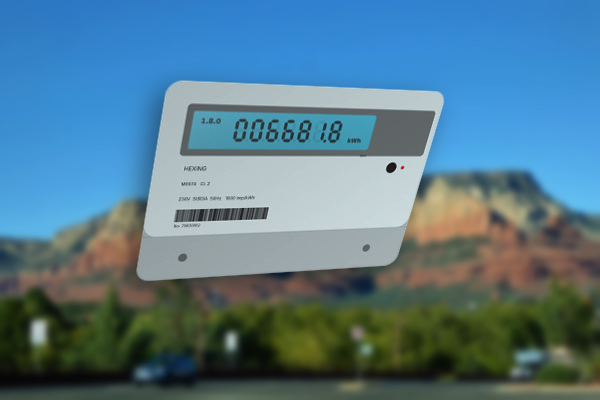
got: 6681.8 kWh
